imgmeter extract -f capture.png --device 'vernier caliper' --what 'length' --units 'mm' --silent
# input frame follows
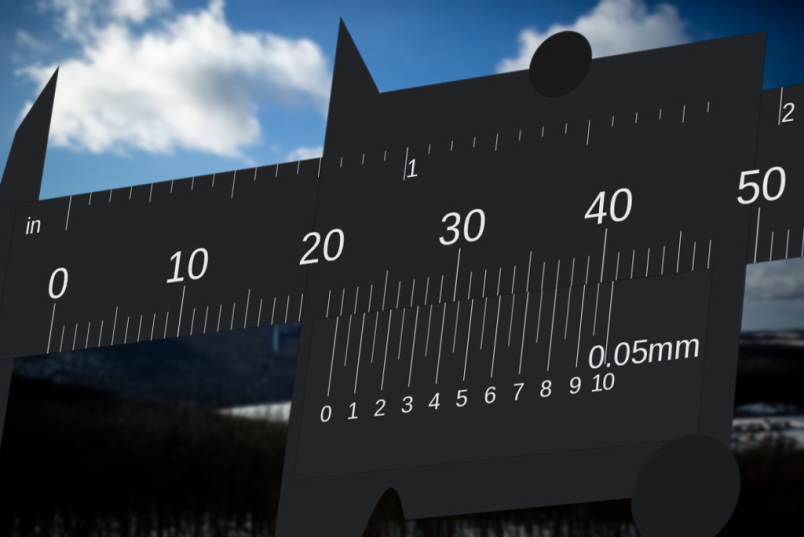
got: 21.8 mm
